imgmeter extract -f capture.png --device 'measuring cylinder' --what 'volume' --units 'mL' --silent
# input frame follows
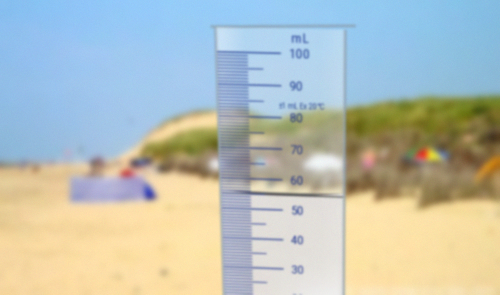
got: 55 mL
